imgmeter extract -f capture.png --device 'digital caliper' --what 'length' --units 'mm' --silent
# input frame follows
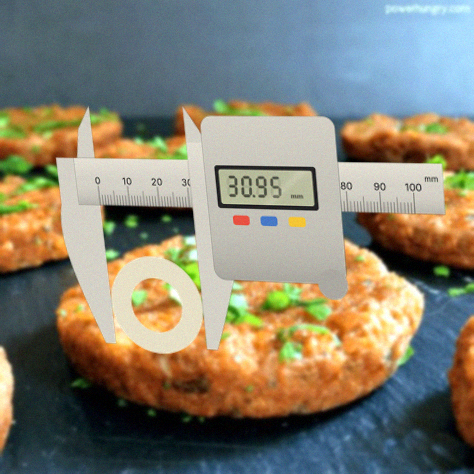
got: 30.95 mm
